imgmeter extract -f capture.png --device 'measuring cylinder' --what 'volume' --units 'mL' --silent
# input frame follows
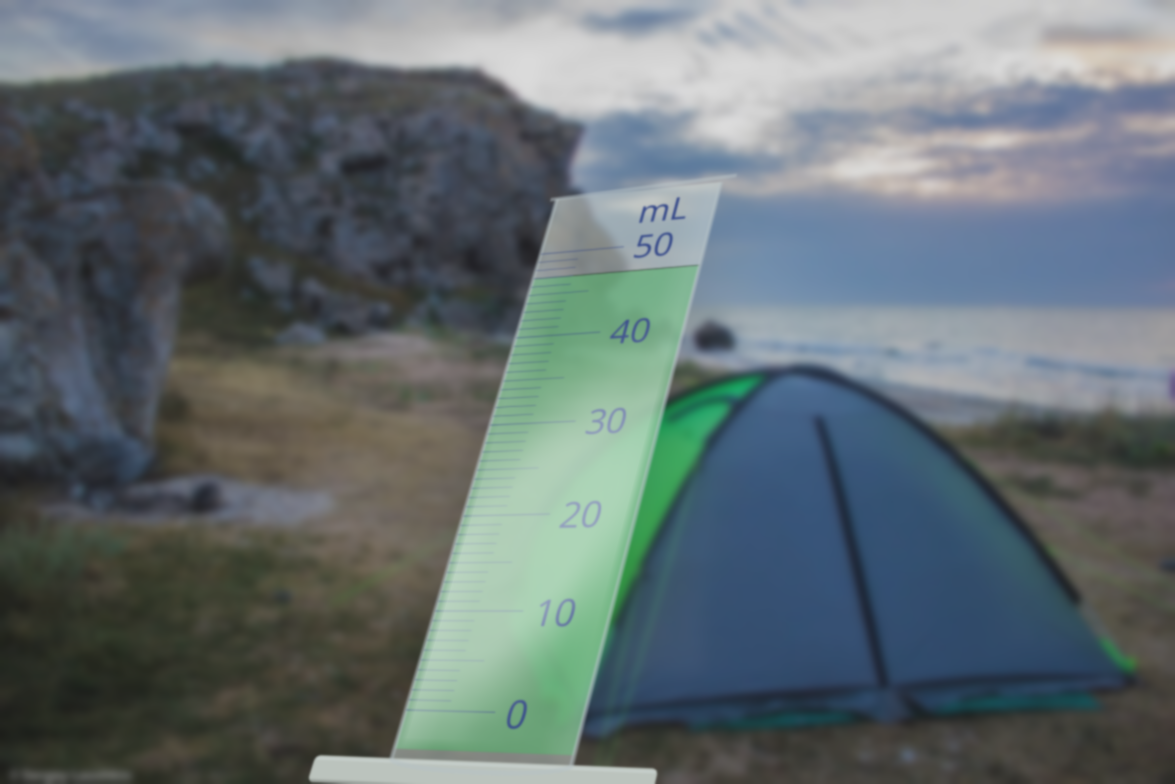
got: 47 mL
